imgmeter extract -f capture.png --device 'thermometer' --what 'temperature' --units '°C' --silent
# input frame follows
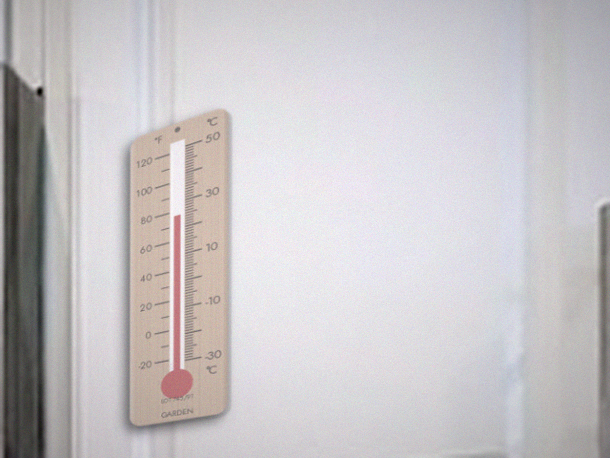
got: 25 °C
